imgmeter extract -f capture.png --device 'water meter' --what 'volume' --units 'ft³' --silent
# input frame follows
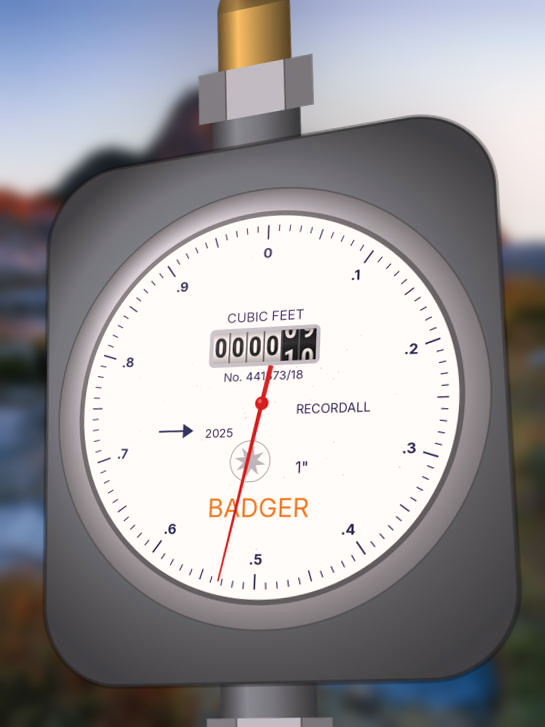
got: 9.53 ft³
